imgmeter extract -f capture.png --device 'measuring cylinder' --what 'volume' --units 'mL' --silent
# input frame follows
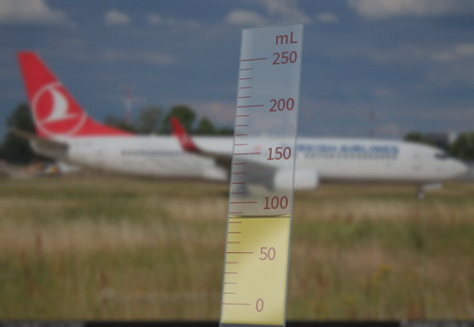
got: 85 mL
